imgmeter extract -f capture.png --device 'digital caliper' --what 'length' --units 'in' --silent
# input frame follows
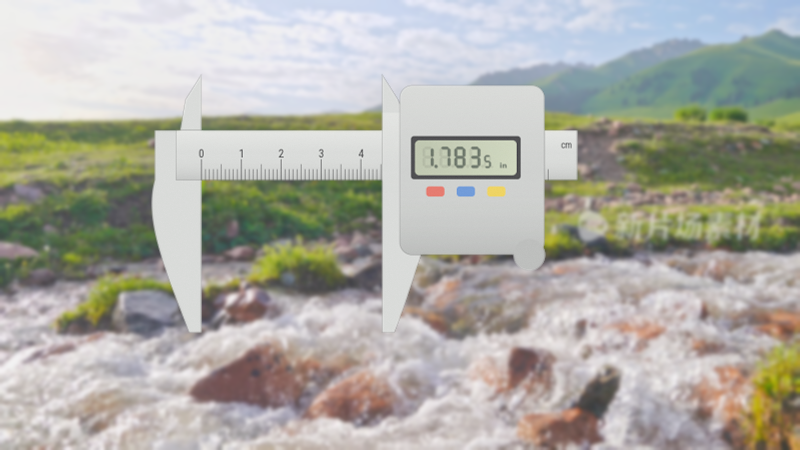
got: 1.7835 in
